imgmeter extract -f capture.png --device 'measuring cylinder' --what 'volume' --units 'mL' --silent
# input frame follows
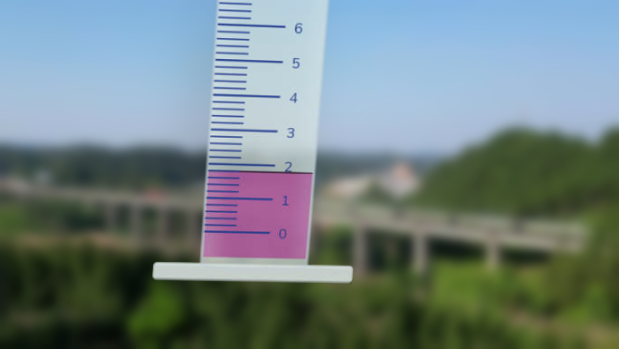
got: 1.8 mL
